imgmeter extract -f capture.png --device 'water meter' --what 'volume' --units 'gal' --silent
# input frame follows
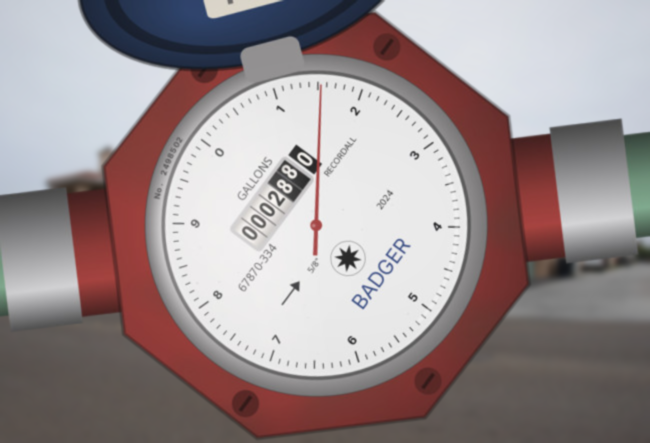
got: 2881.5 gal
